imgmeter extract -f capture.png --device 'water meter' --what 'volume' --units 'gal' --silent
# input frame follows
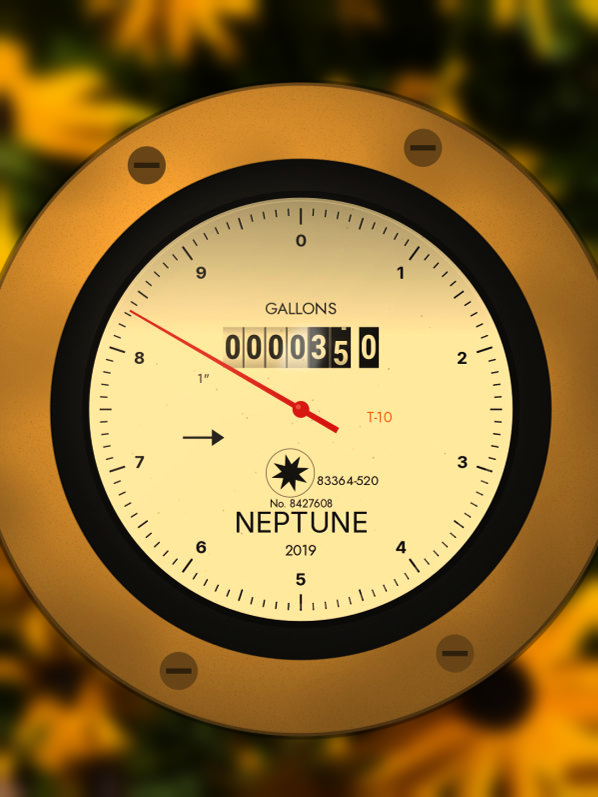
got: 348.3 gal
